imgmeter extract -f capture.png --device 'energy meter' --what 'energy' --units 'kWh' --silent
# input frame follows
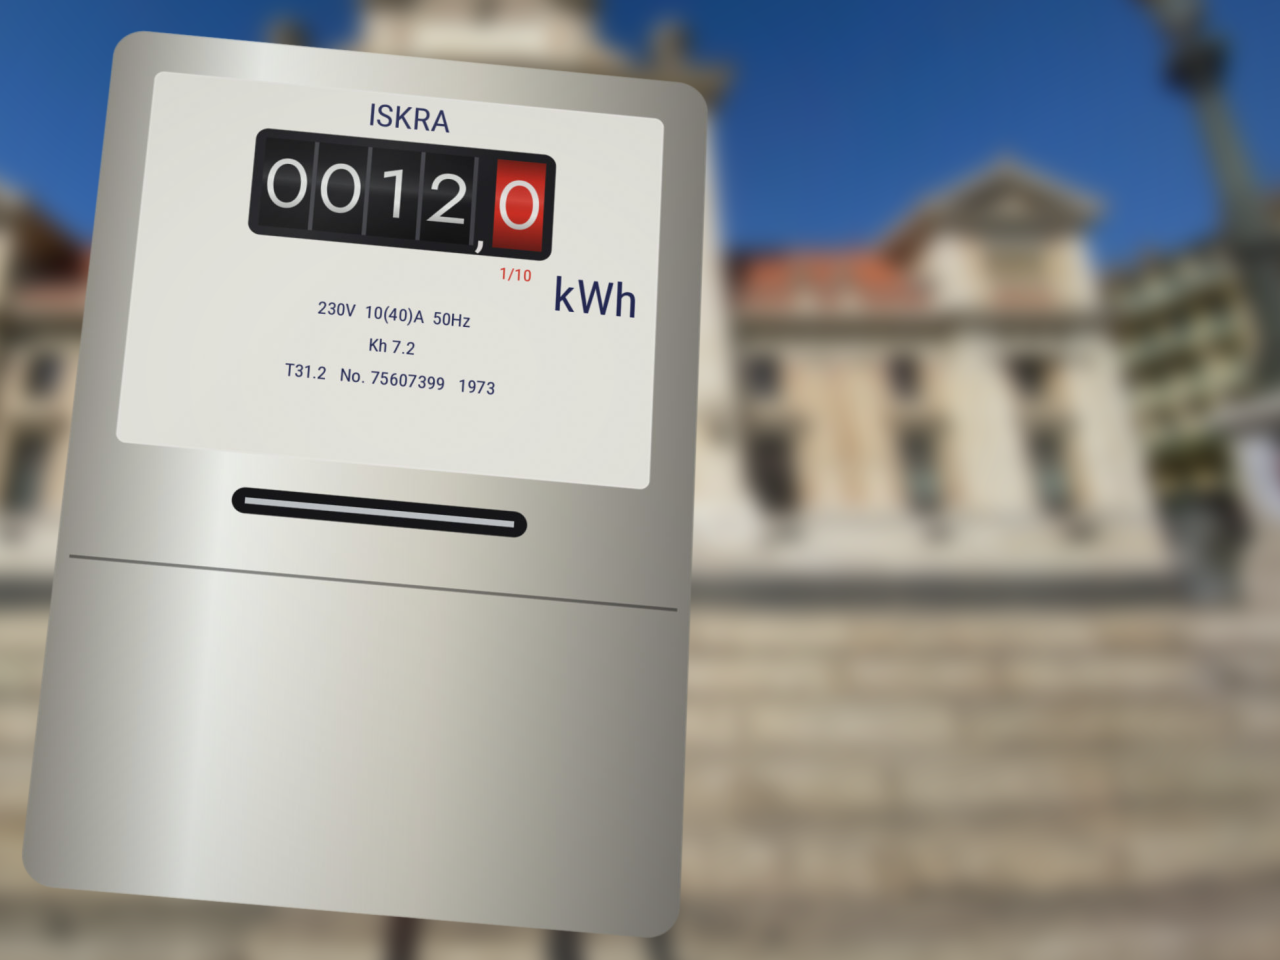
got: 12.0 kWh
